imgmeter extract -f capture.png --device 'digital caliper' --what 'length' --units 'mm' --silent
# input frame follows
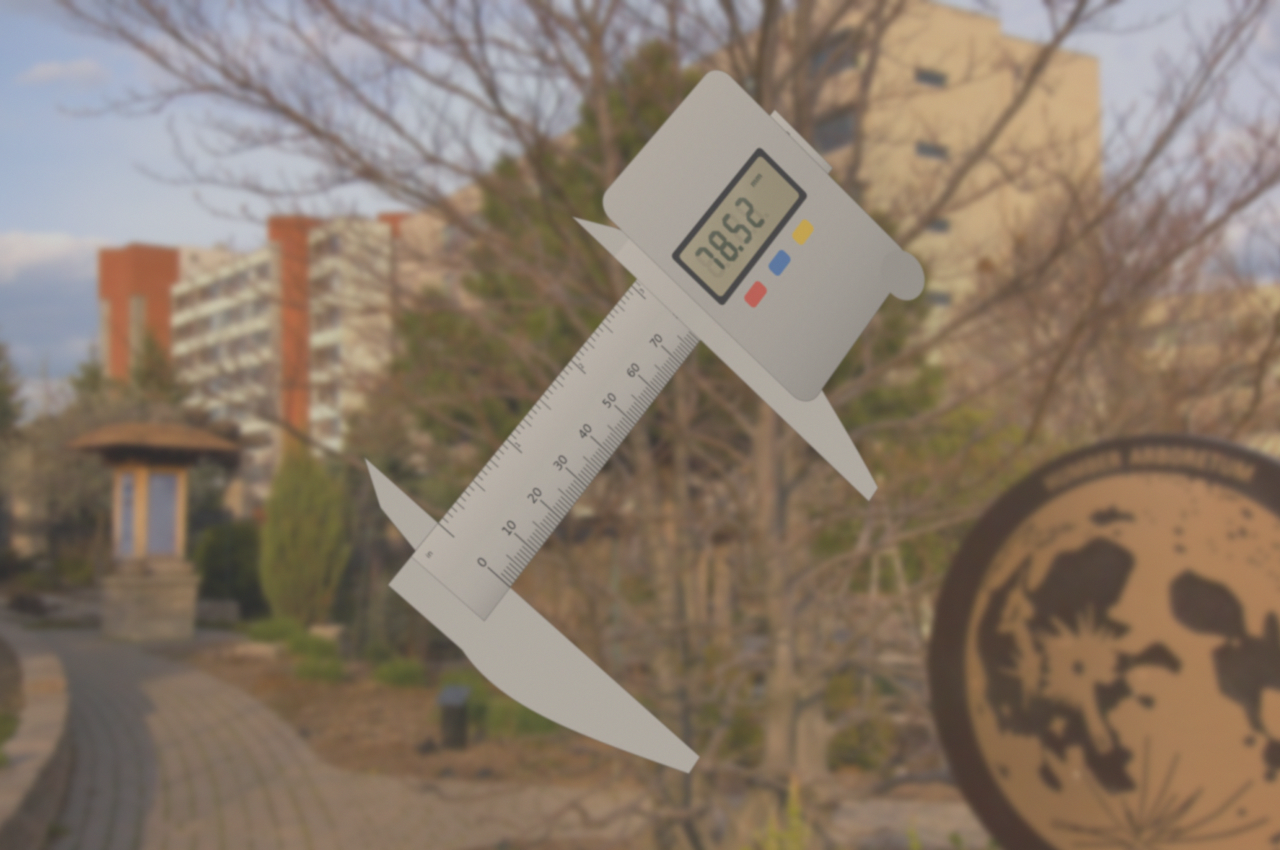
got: 78.52 mm
